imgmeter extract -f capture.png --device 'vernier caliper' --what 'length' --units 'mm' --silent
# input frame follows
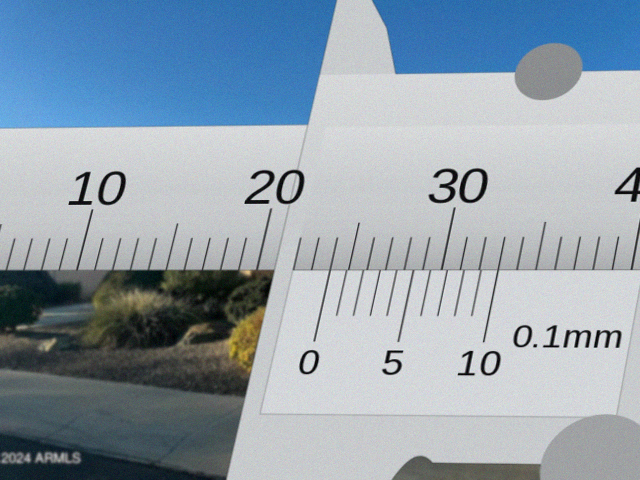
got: 24.0 mm
